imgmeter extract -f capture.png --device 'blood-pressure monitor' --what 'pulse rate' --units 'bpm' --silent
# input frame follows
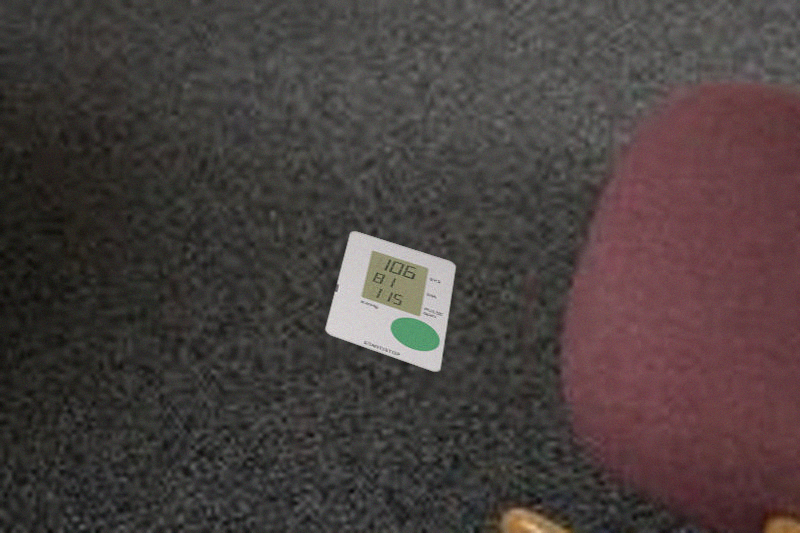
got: 115 bpm
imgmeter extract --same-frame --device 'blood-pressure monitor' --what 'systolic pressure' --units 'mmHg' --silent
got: 106 mmHg
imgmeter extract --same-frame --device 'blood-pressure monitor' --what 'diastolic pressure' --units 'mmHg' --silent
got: 81 mmHg
